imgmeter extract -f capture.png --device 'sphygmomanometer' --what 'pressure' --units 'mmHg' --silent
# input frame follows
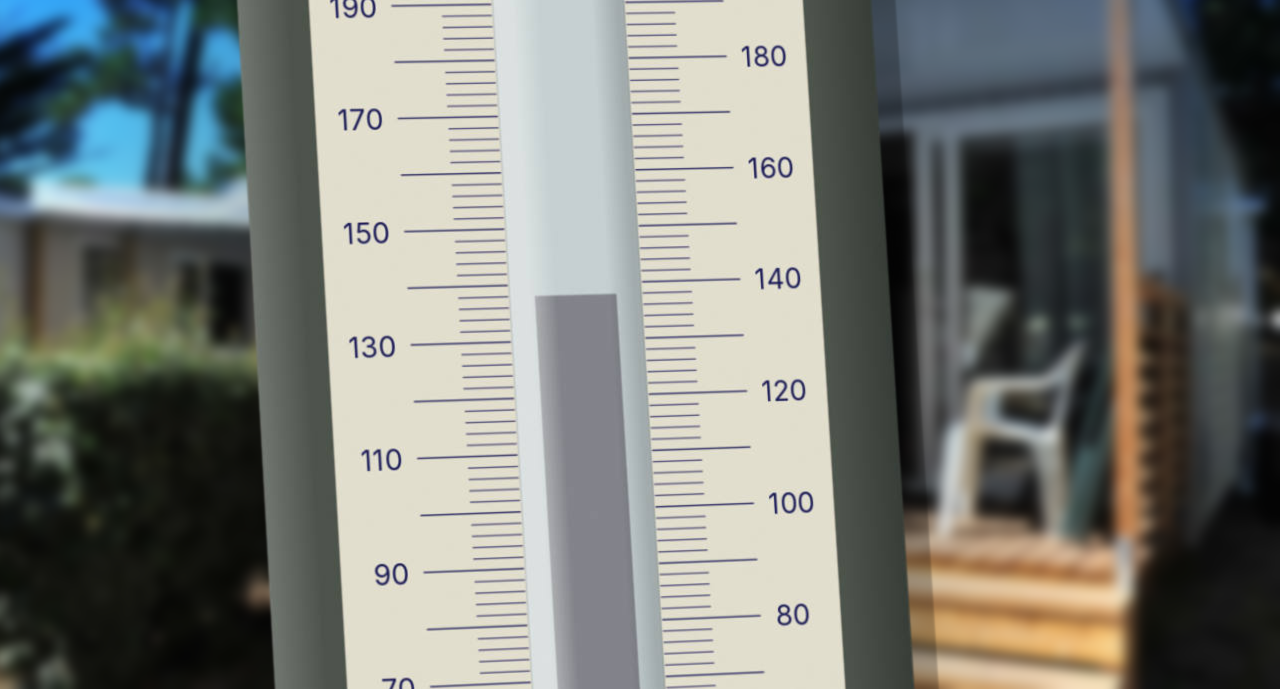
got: 138 mmHg
